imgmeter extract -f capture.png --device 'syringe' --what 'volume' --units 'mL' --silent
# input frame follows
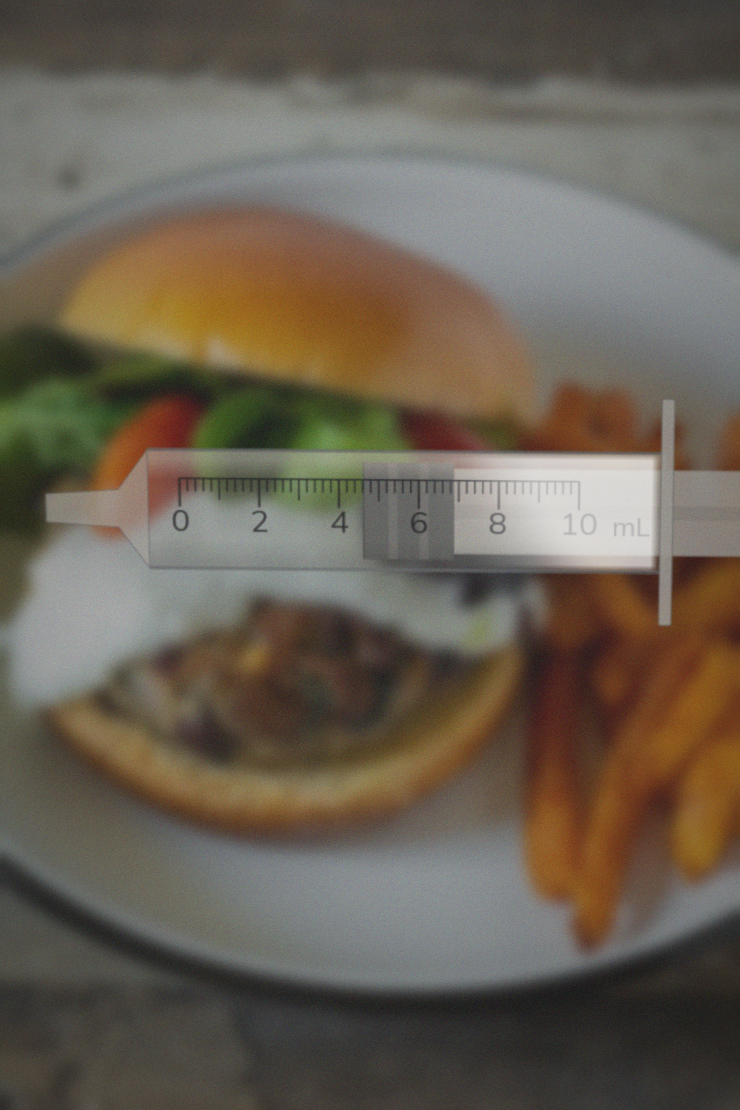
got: 4.6 mL
